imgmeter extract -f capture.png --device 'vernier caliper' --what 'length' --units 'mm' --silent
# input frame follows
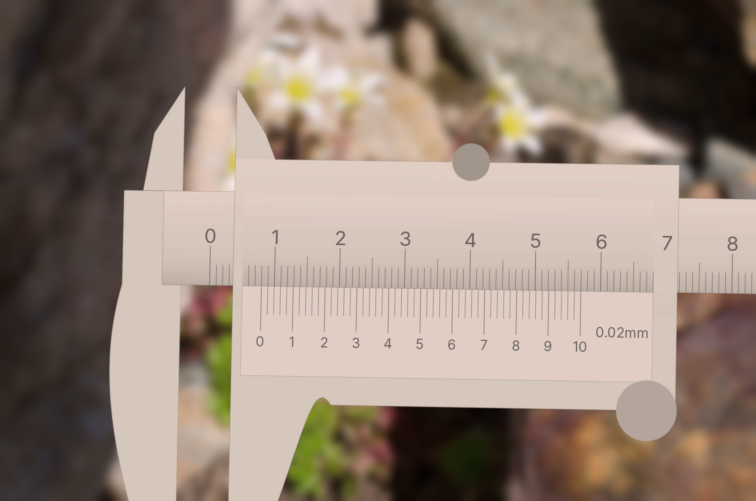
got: 8.0 mm
